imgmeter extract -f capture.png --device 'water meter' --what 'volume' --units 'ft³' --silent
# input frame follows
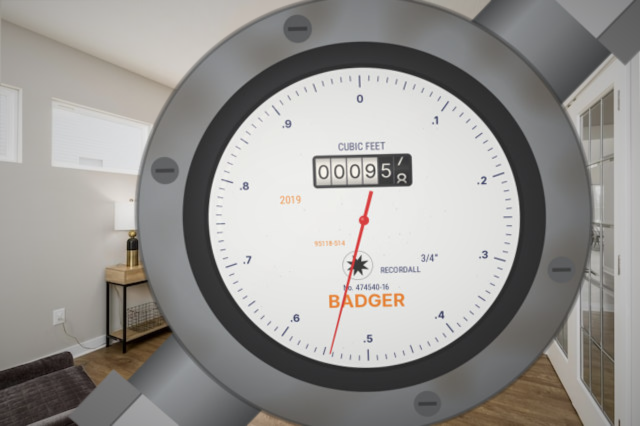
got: 957.54 ft³
